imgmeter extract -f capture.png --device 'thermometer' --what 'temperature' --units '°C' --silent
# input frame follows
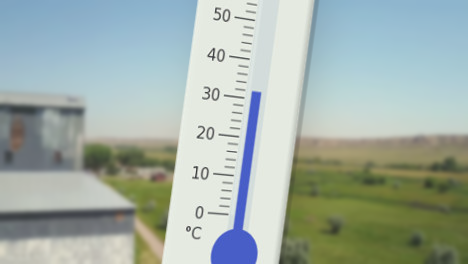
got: 32 °C
